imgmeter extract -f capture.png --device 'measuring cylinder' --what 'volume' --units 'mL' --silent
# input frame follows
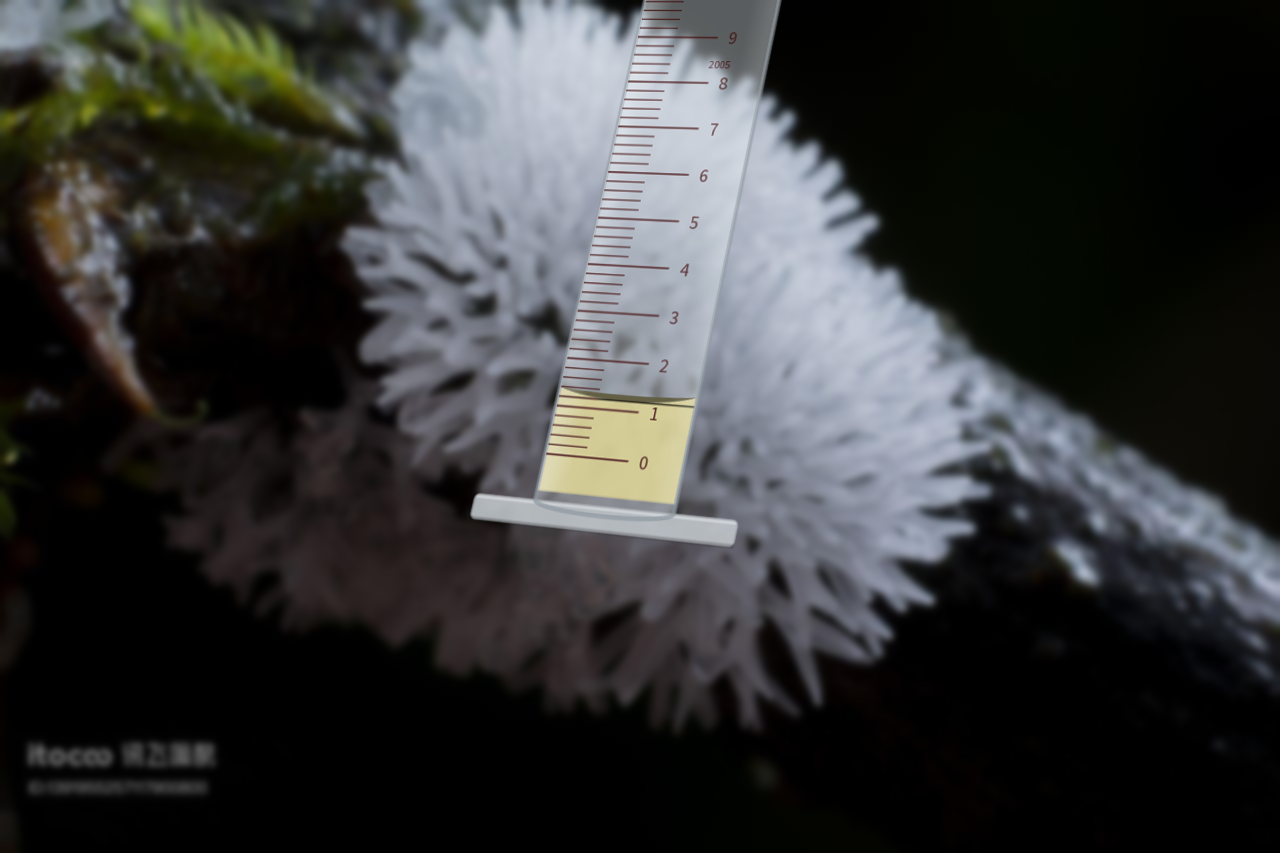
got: 1.2 mL
